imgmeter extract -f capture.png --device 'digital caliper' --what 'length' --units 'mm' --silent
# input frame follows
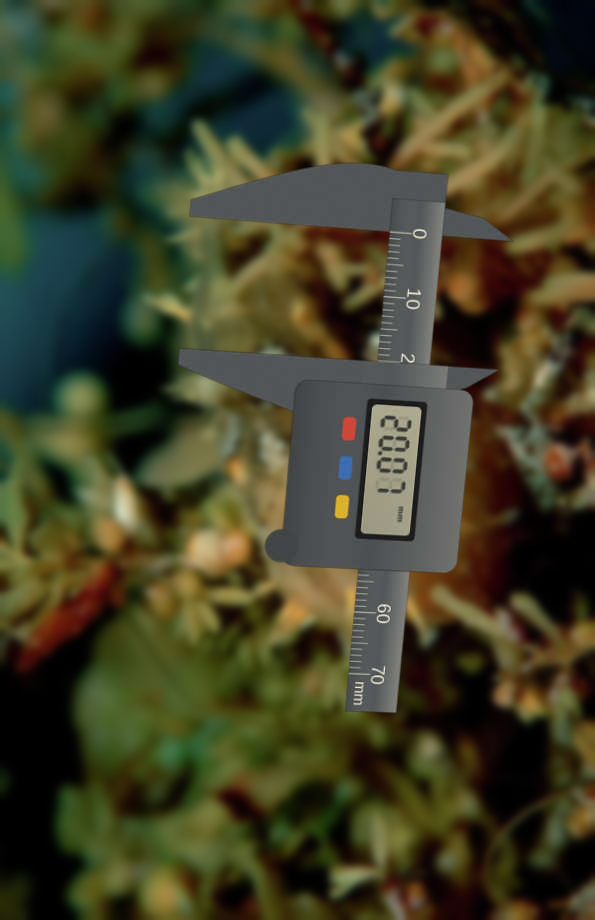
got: 20.07 mm
